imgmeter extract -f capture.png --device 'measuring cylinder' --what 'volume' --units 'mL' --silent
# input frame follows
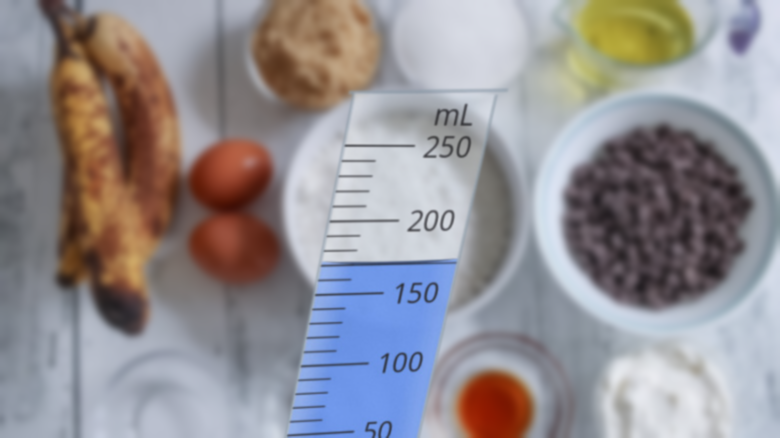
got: 170 mL
